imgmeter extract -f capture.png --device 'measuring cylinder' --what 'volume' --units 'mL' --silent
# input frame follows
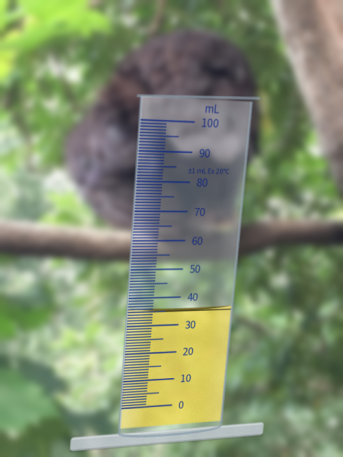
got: 35 mL
